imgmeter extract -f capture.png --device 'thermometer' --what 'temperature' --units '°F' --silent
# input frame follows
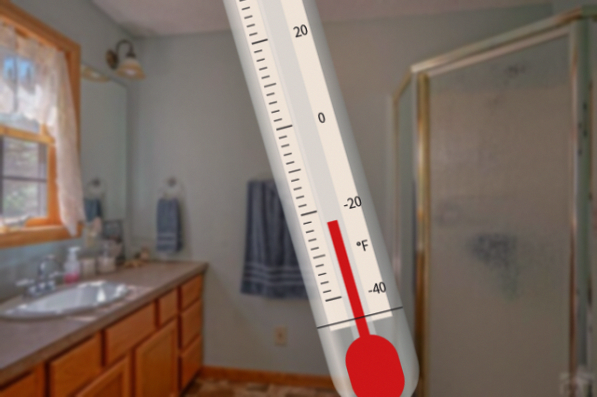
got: -23 °F
